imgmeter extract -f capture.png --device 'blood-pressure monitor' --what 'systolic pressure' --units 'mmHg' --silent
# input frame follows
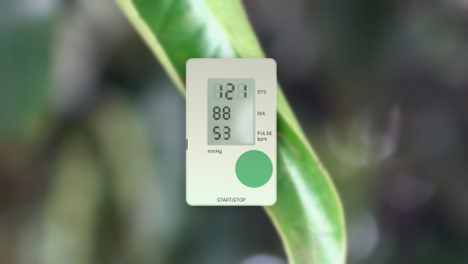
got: 121 mmHg
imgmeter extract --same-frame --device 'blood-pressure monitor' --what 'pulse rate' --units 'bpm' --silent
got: 53 bpm
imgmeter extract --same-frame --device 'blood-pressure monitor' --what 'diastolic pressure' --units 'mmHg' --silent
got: 88 mmHg
